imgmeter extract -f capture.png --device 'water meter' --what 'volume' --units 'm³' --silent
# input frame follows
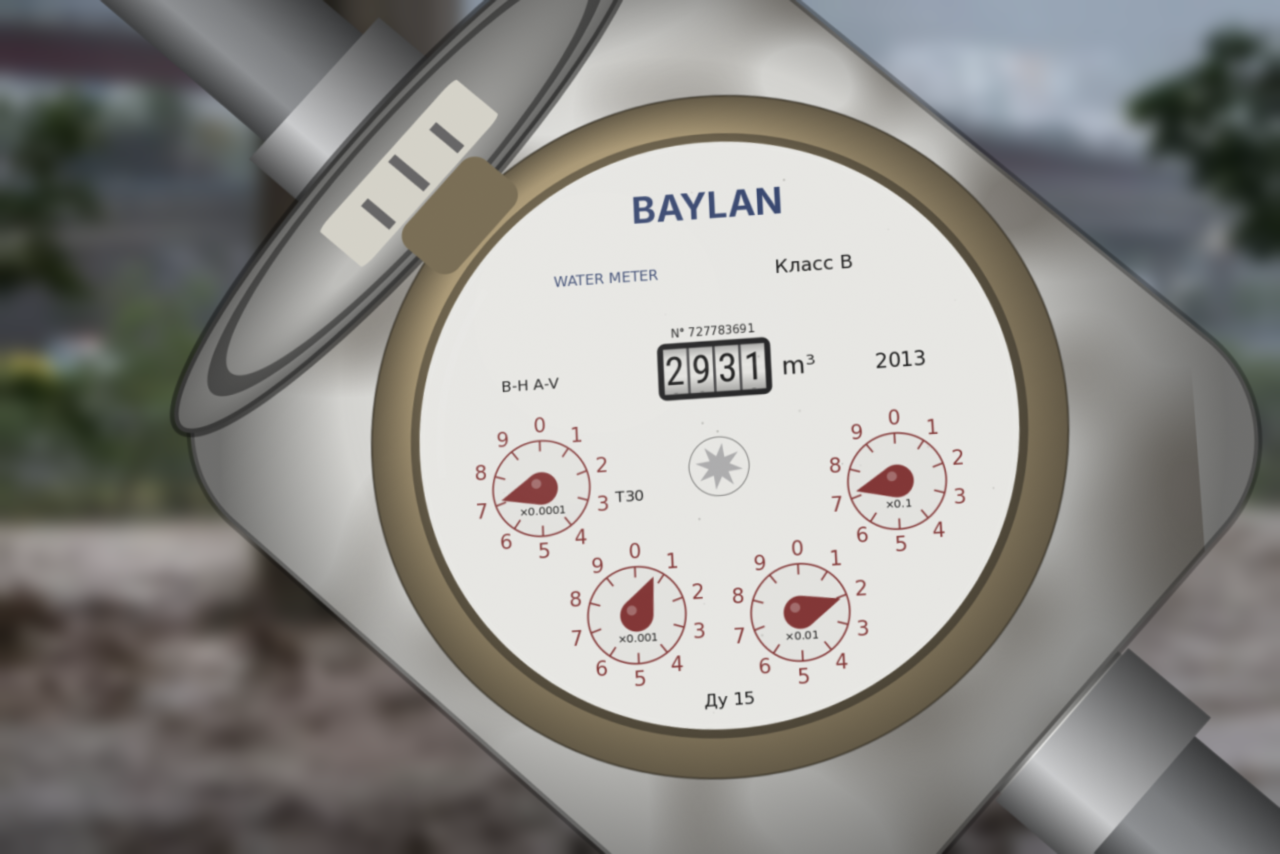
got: 2931.7207 m³
